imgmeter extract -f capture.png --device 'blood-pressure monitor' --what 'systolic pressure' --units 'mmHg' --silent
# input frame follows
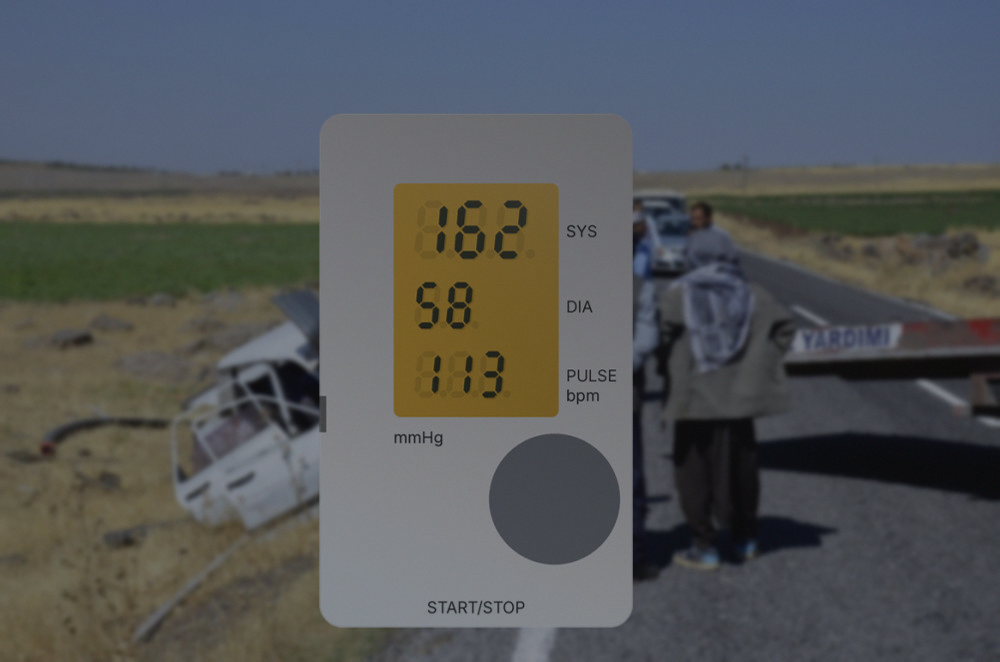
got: 162 mmHg
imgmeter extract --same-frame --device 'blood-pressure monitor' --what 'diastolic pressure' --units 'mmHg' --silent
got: 58 mmHg
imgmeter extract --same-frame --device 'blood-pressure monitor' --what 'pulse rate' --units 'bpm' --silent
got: 113 bpm
